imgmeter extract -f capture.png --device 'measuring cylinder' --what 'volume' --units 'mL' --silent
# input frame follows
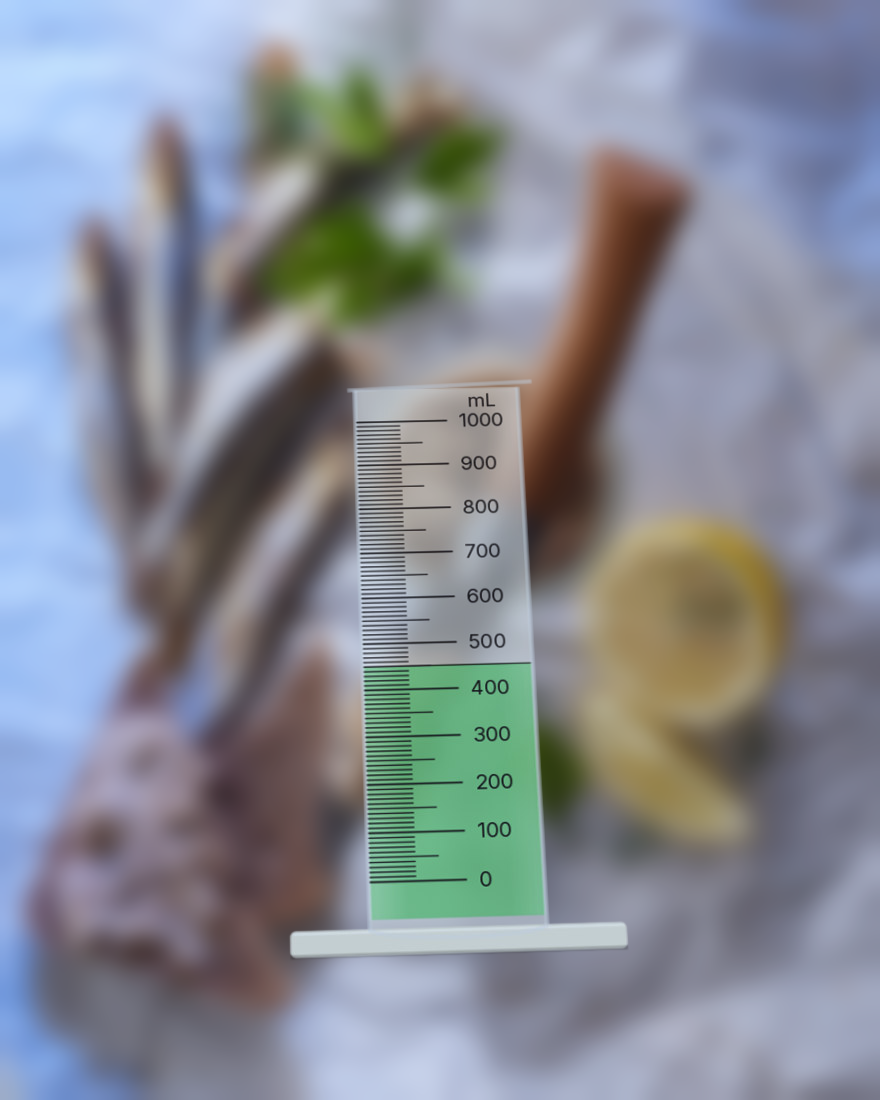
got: 450 mL
